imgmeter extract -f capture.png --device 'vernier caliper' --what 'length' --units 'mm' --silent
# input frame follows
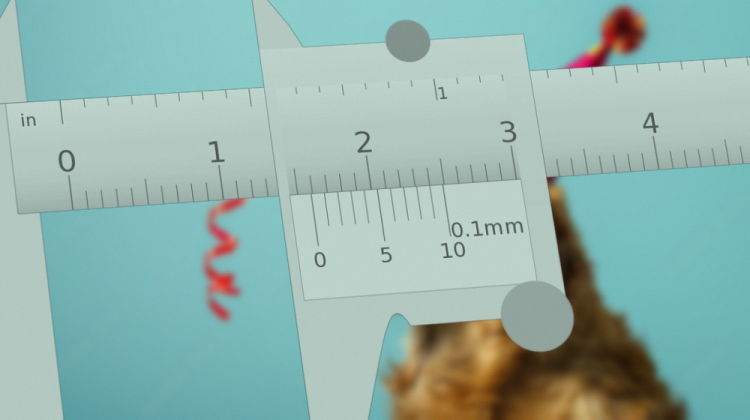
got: 15.9 mm
